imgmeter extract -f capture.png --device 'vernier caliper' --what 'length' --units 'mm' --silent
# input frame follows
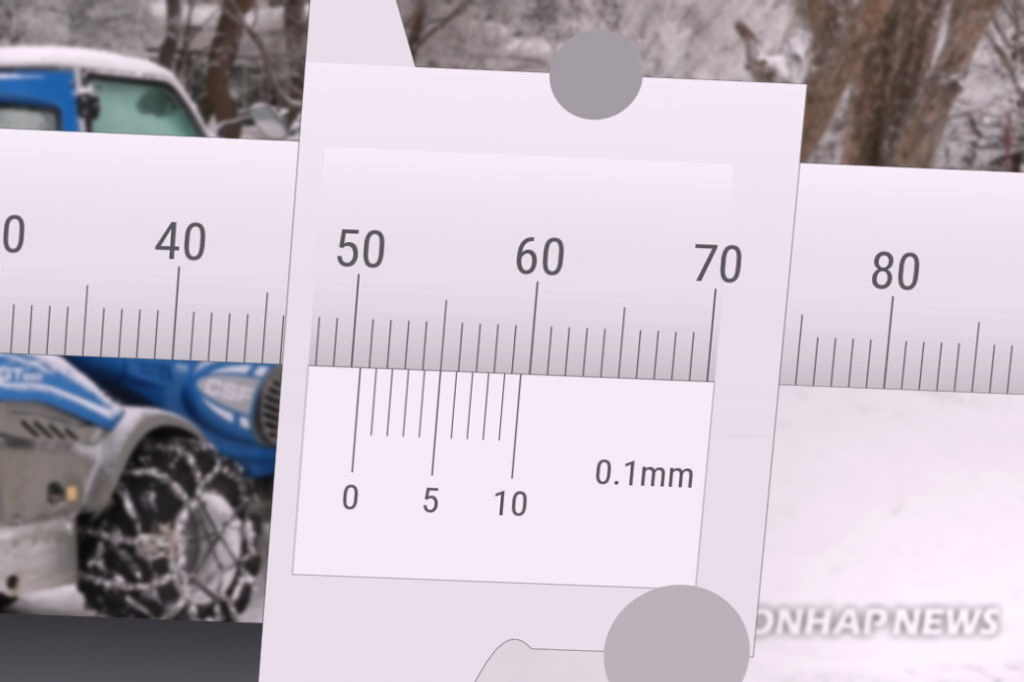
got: 50.5 mm
